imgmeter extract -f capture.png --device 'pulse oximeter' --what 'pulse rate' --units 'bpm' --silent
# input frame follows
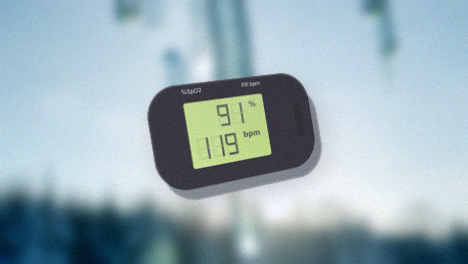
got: 119 bpm
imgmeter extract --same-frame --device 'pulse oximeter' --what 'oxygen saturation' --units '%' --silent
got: 91 %
